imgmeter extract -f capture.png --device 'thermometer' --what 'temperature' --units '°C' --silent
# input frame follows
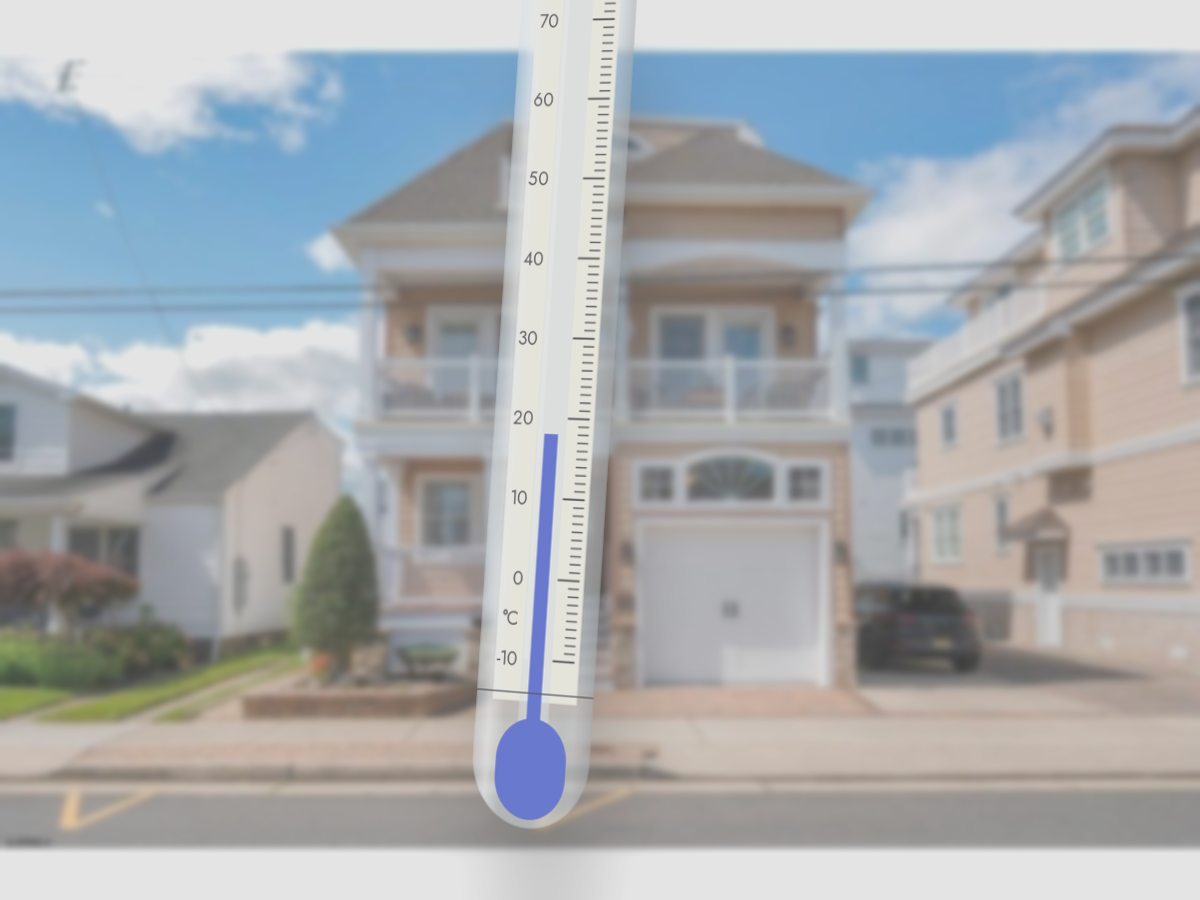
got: 18 °C
